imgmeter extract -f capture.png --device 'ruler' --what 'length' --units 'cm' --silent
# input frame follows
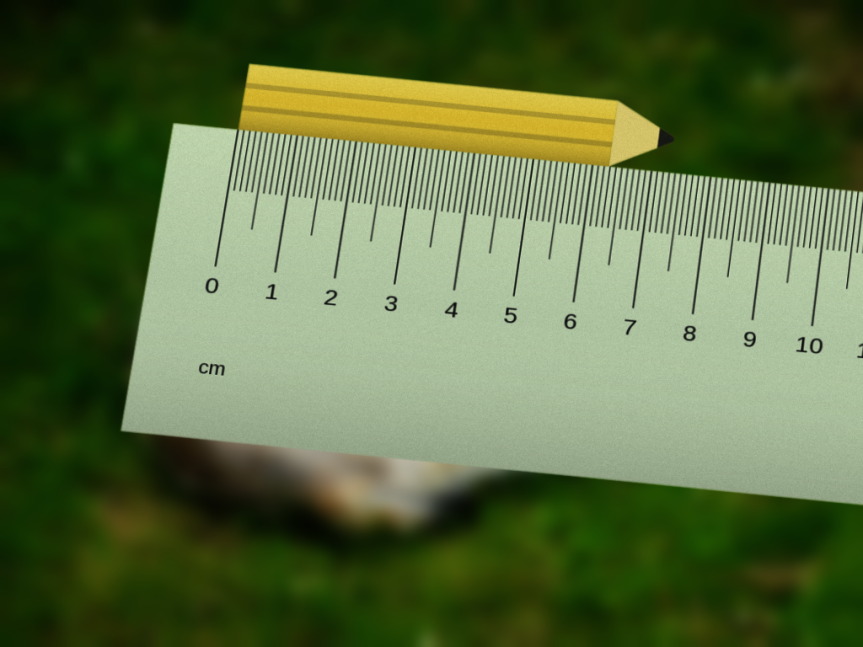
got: 7.3 cm
